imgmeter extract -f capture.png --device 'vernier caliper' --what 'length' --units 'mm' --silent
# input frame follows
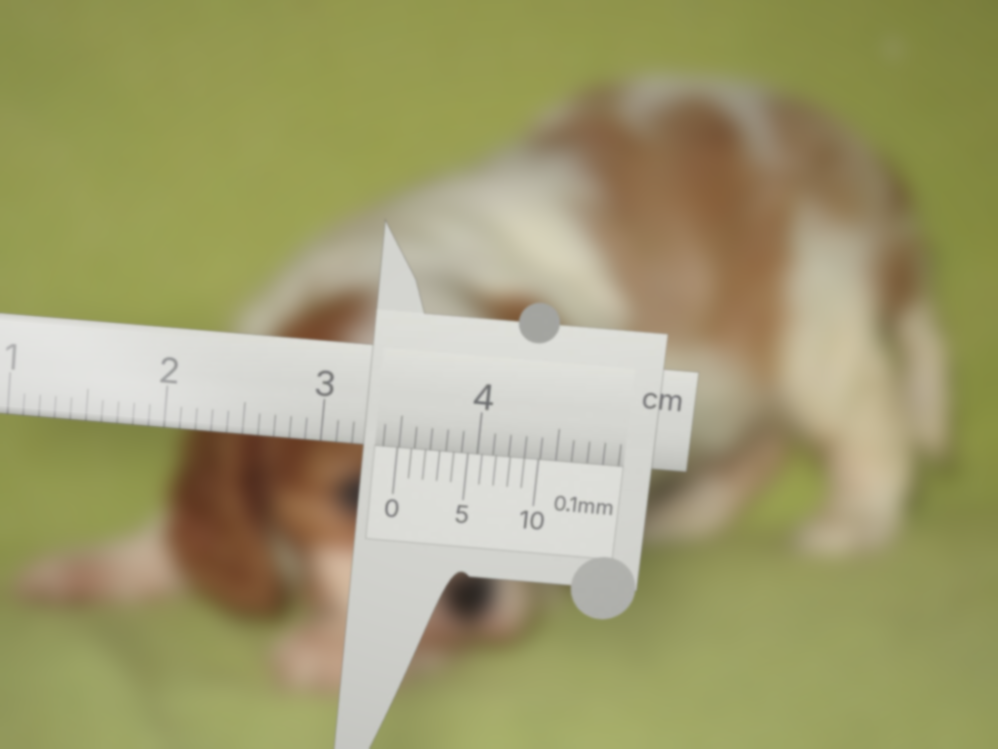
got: 34.9 mm
